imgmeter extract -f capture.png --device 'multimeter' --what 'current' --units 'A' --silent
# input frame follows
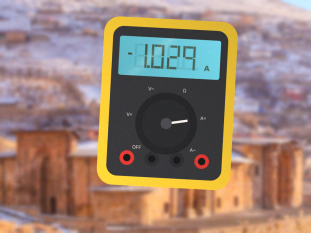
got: -1.029 A
